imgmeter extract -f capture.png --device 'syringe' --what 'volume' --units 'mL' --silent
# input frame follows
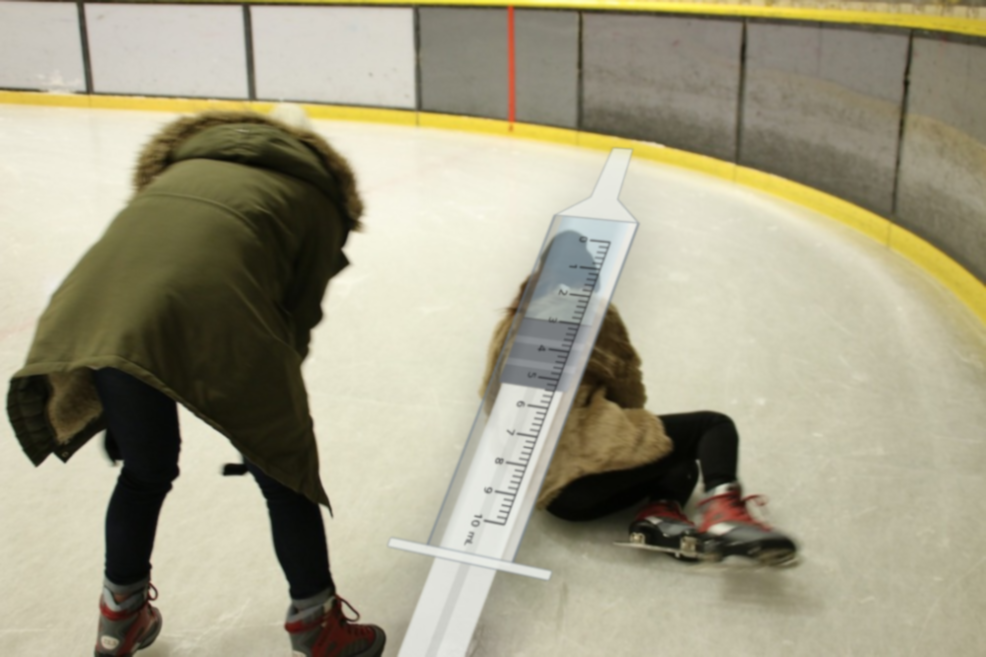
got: 3 mL
